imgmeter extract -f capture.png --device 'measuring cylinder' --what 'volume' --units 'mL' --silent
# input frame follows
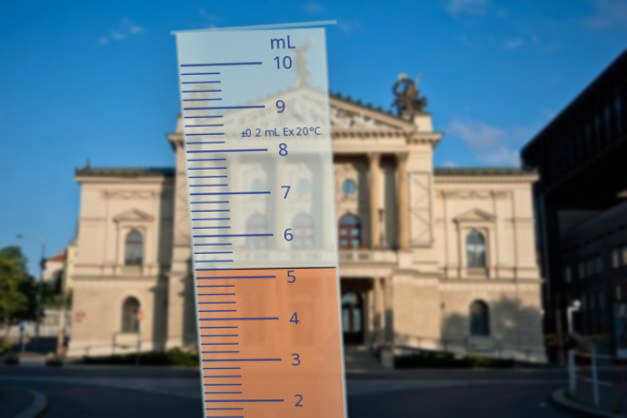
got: 5.2 mL
